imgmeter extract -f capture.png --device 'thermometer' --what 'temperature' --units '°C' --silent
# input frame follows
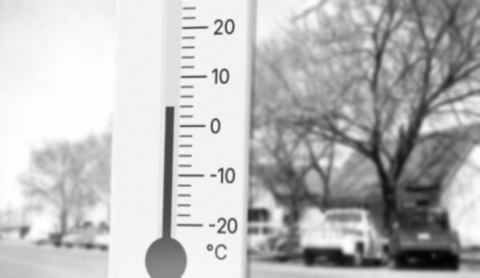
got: 4 °C
